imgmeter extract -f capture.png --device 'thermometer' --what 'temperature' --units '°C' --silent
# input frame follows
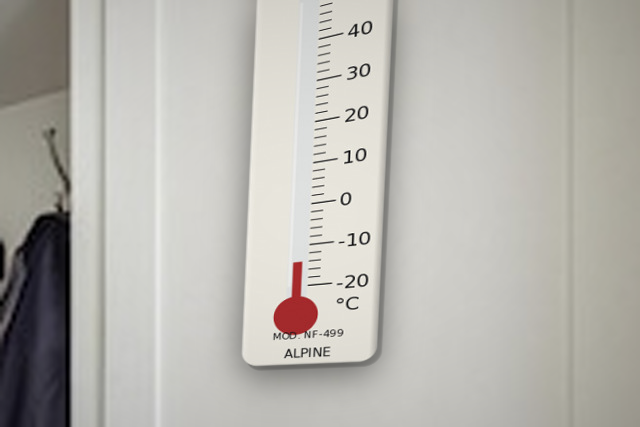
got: -14 °C
